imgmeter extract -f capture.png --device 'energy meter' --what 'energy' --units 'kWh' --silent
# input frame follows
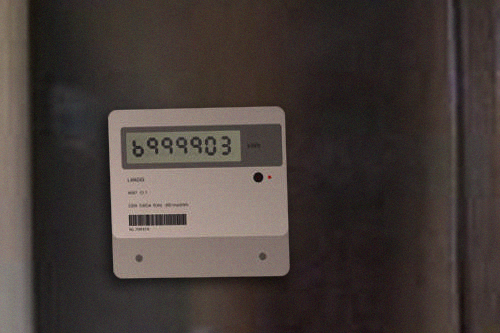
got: 6999903 kWh
